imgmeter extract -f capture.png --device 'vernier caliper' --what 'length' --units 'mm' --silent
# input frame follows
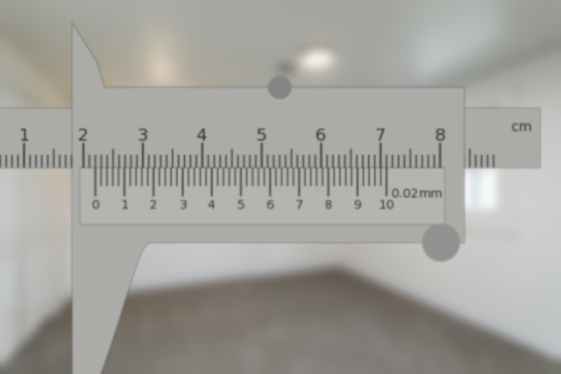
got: 22.0 mm
